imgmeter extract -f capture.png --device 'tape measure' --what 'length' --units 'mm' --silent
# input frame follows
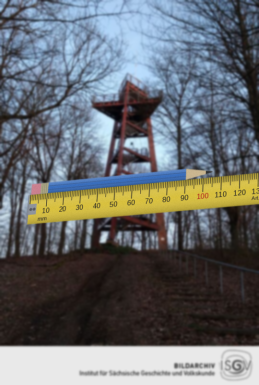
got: 105 mm
